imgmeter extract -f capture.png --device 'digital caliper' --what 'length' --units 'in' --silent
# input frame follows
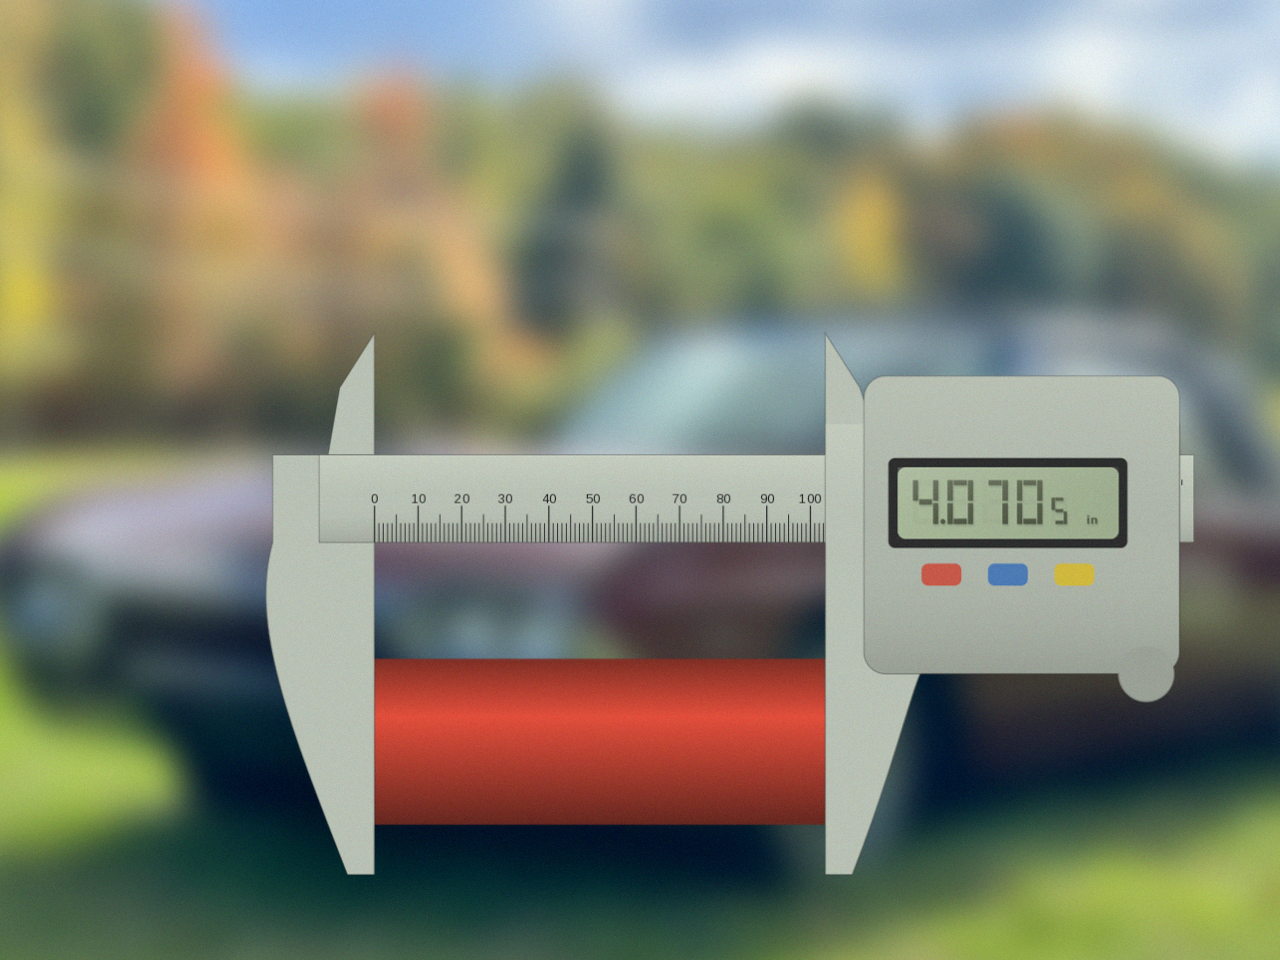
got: 4.0705 in
